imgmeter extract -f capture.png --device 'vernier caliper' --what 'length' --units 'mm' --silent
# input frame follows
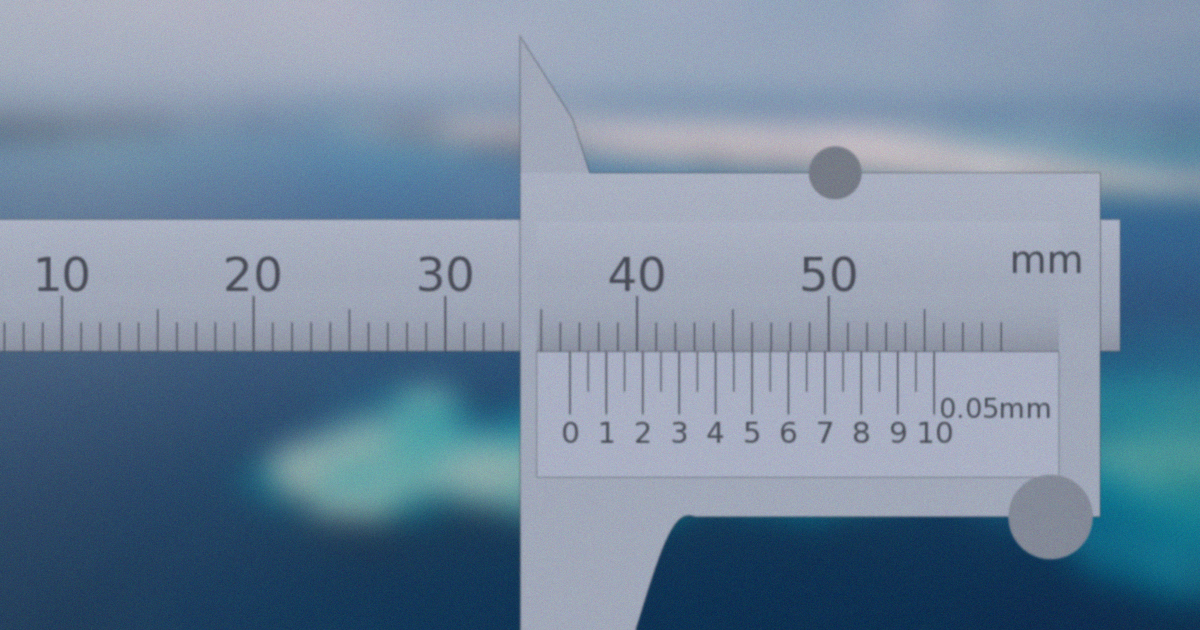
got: 36.5 mm
